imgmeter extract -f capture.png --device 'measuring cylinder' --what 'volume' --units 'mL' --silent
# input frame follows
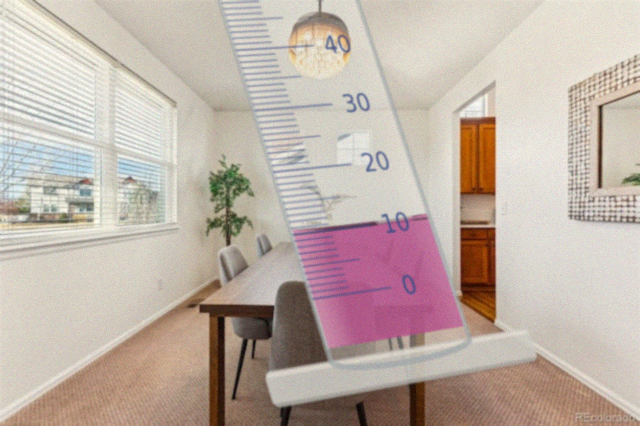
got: 10 mL
